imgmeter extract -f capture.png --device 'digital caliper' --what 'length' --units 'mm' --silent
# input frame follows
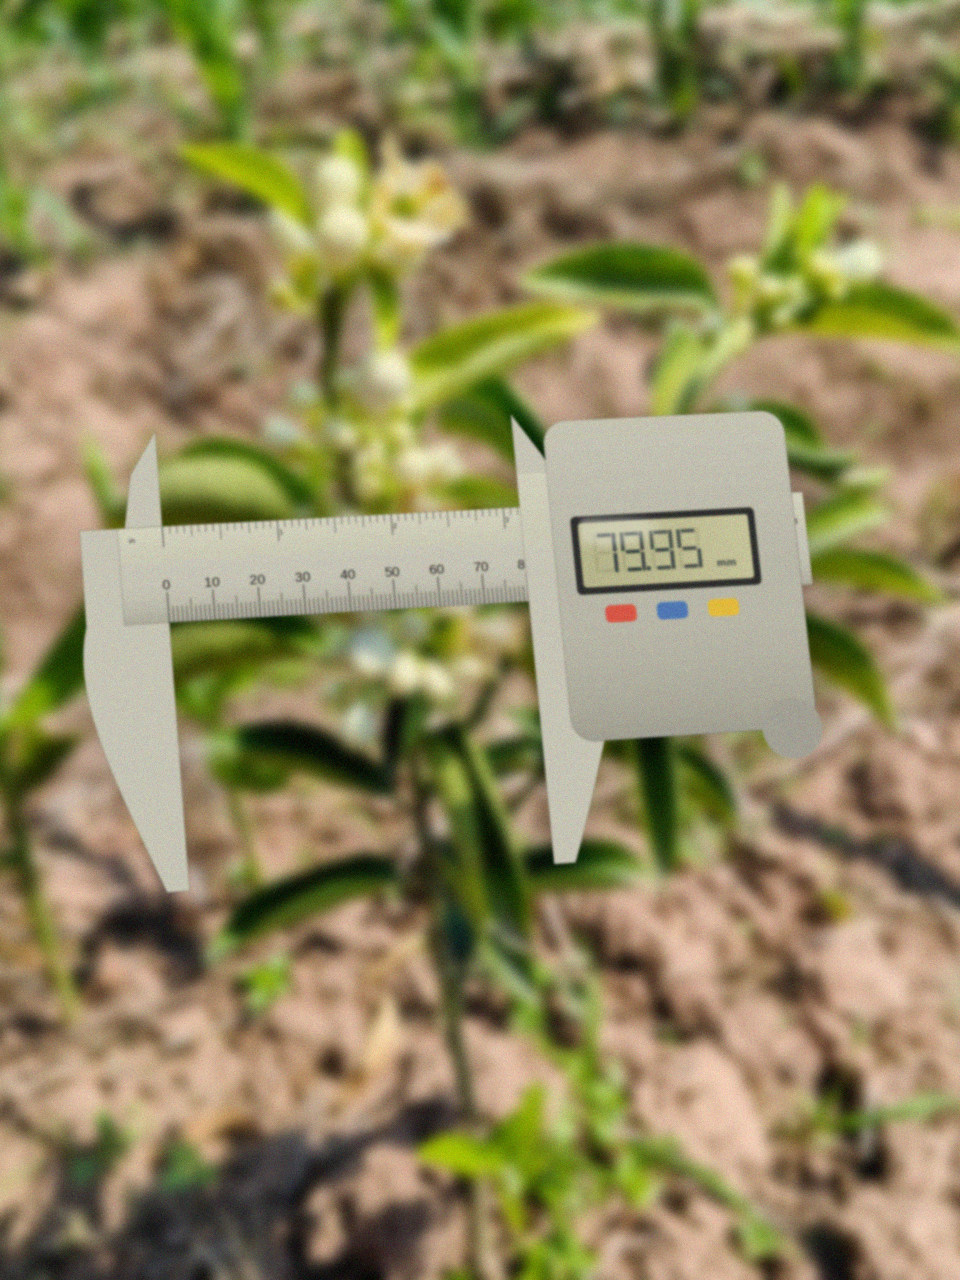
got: 79.95 mm
